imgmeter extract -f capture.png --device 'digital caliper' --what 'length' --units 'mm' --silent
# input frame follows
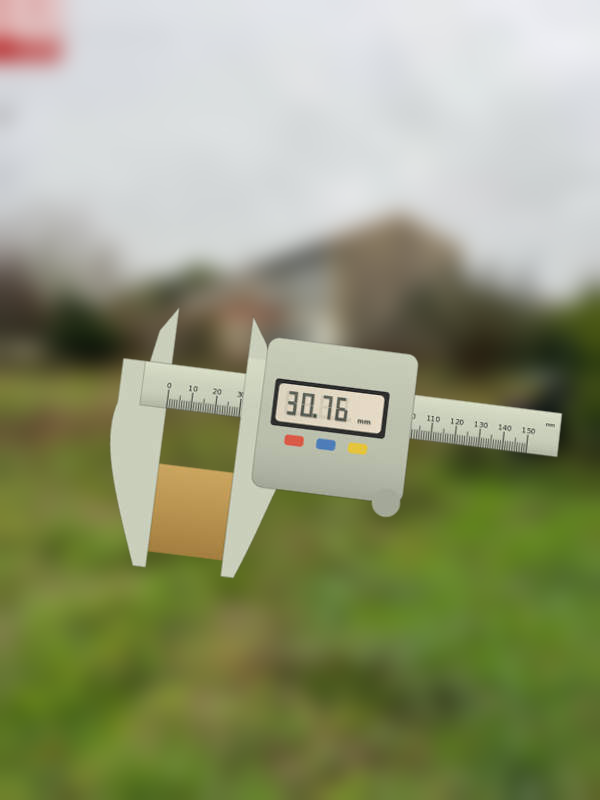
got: 30.76 mm
